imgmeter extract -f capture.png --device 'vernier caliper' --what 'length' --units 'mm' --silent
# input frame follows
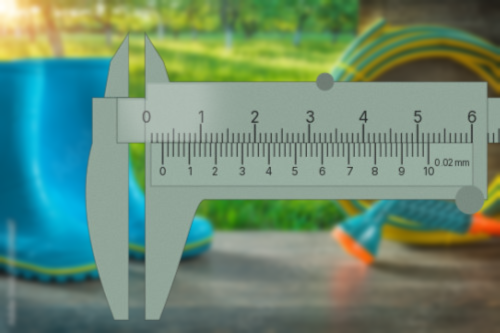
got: 3.0 mm
